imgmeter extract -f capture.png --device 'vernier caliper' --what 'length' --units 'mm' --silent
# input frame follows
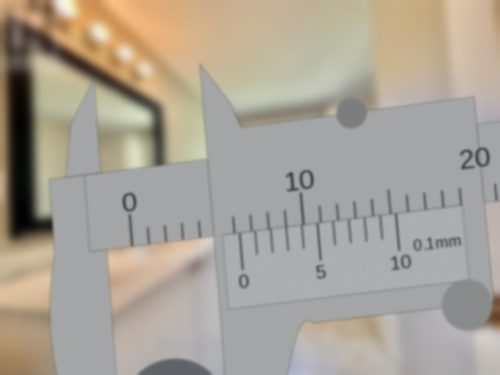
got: 6.3 mm
